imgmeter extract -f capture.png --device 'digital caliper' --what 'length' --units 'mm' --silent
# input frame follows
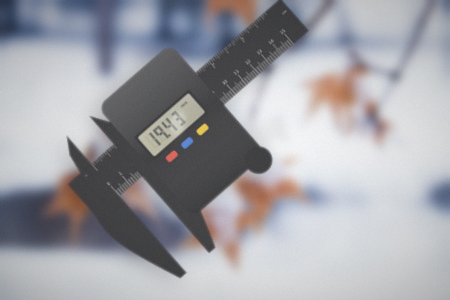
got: 19.43 mm
